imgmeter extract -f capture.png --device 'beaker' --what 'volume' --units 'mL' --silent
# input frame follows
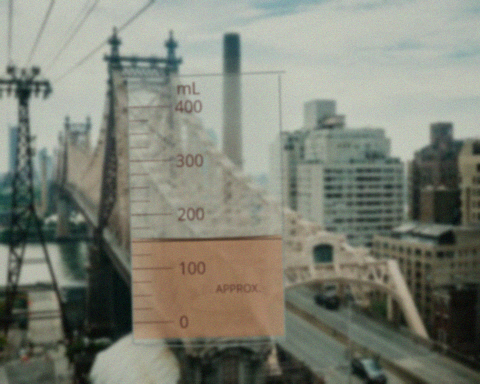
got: 150 mL
